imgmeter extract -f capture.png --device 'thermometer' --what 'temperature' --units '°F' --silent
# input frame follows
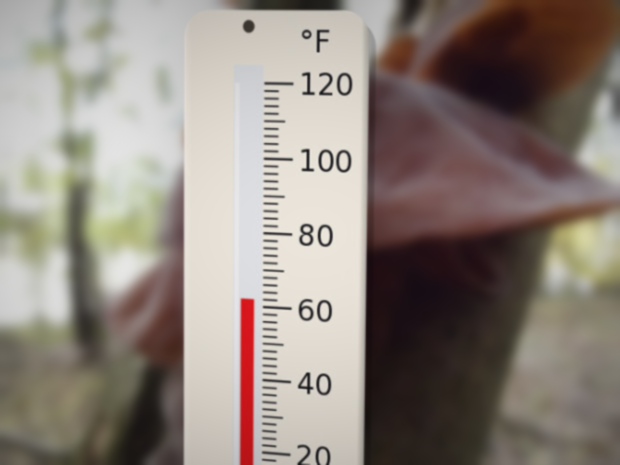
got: 62 °F
